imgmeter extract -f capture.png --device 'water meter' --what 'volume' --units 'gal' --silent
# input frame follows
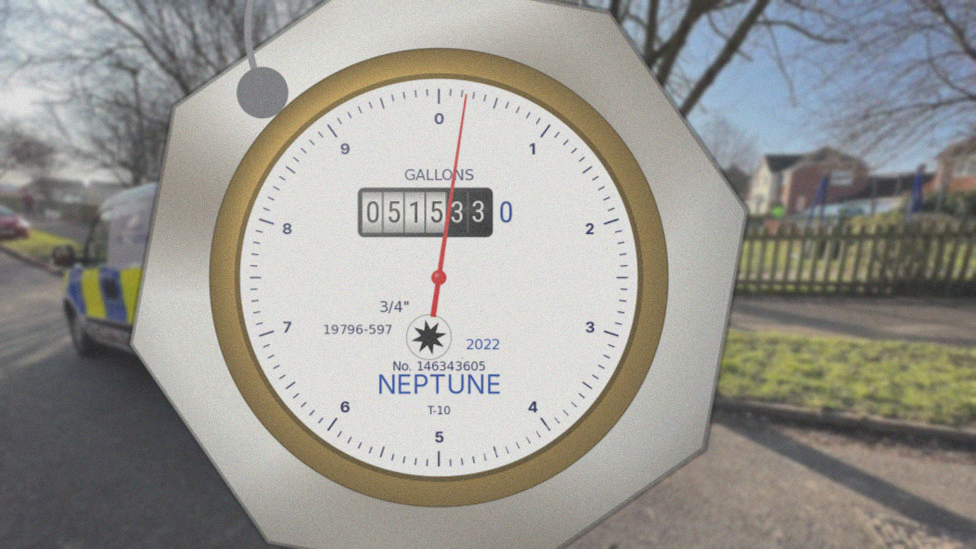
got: 515330.2 gal
